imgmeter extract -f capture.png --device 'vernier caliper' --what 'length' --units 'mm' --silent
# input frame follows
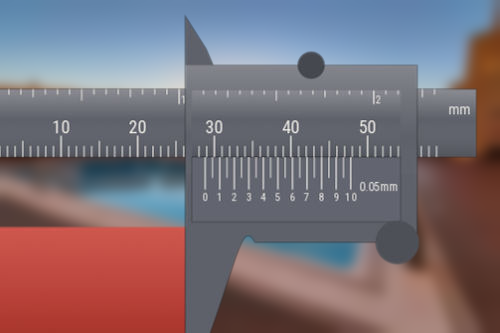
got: 28.8 mm
